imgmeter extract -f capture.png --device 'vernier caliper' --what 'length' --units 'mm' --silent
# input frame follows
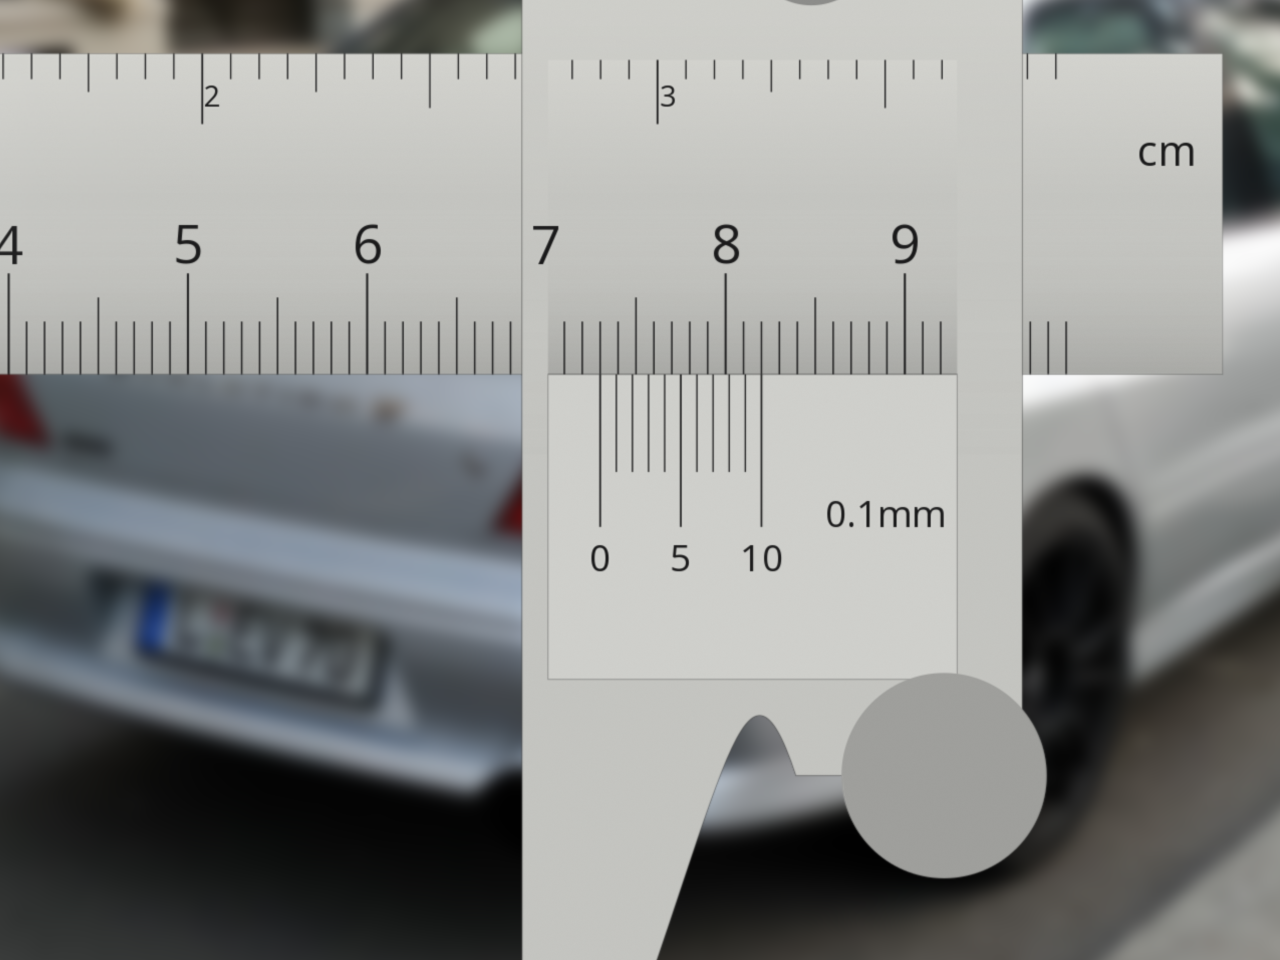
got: 73.0 mm
